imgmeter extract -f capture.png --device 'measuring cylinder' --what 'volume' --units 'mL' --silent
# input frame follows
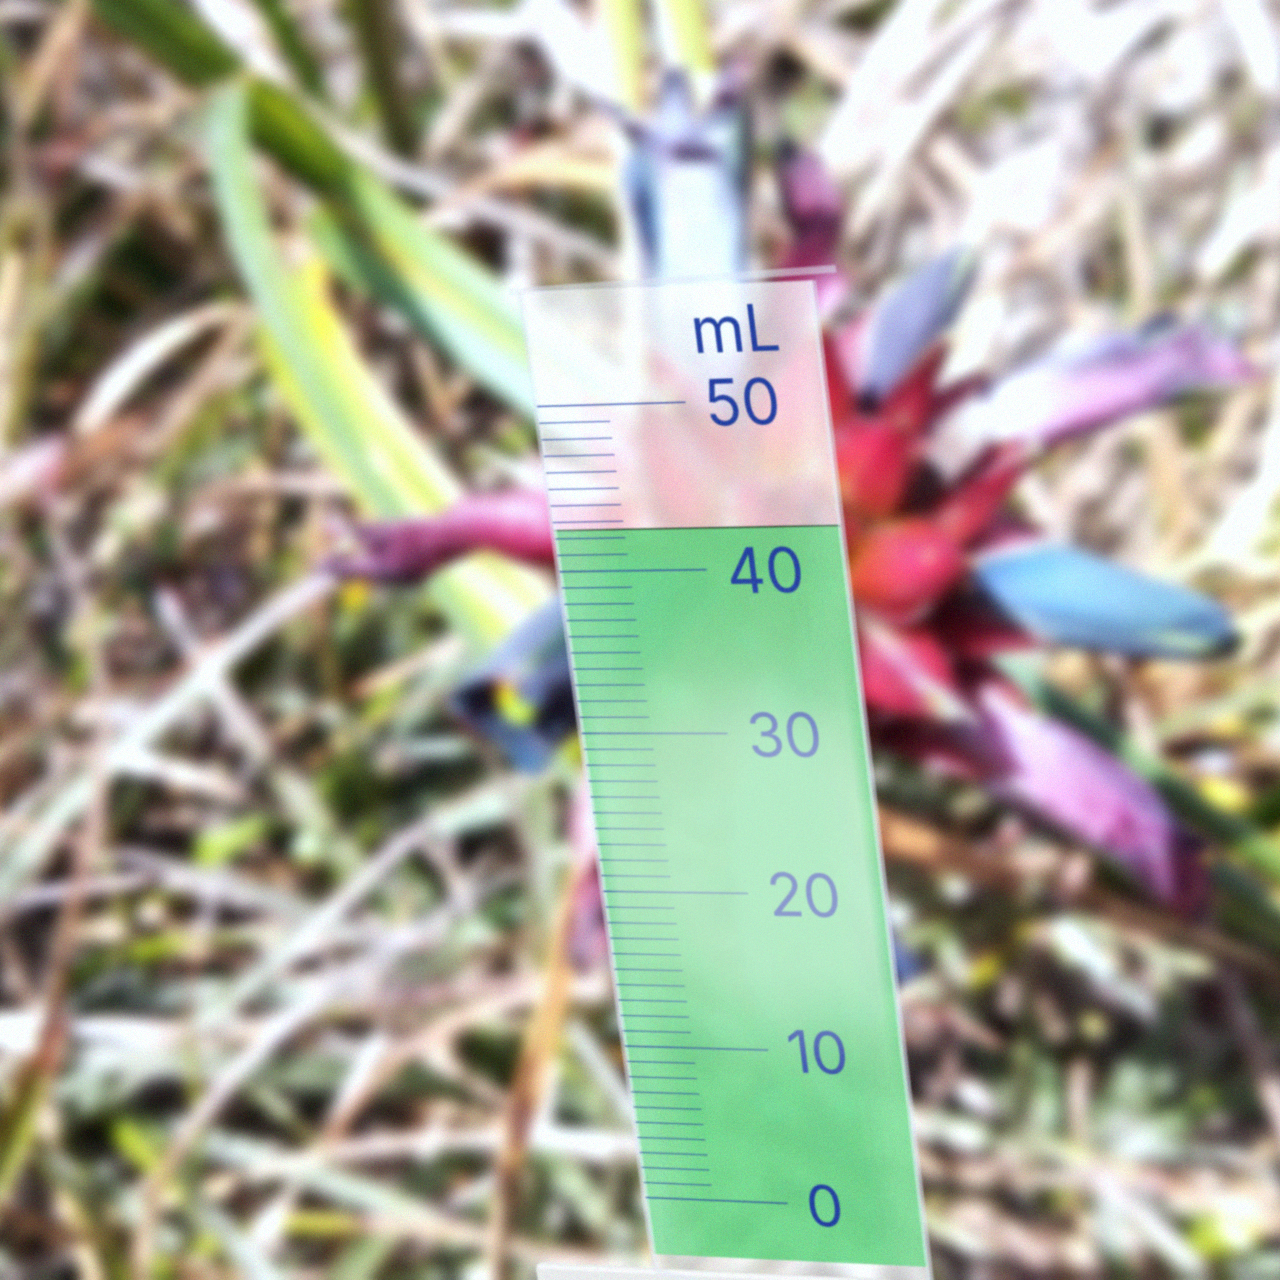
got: 42.5 mL
